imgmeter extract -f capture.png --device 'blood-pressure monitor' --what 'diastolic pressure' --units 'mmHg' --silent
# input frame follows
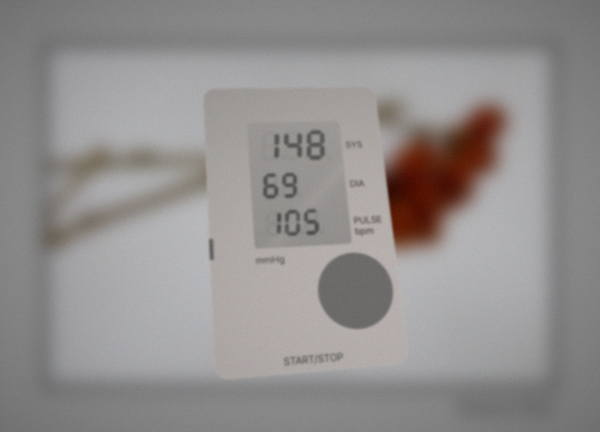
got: 69 mmHg
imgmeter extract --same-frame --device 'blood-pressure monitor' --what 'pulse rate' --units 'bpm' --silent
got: 105 bpm
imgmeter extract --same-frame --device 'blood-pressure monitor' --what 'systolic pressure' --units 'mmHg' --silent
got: 148 mmHg
